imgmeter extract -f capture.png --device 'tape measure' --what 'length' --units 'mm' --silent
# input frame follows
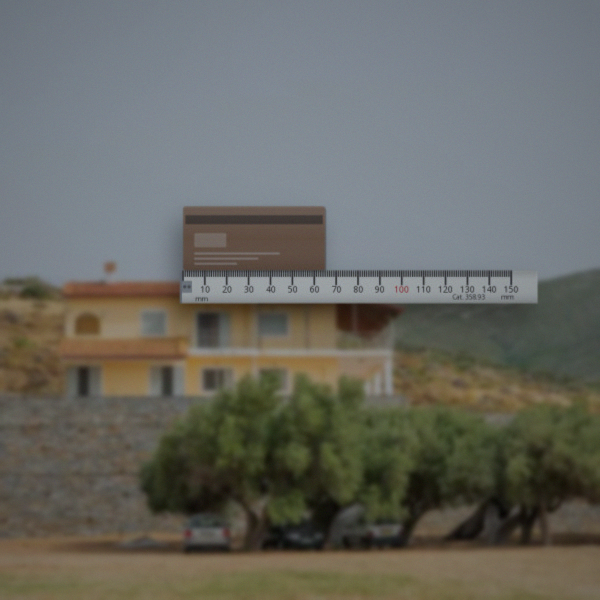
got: 65 mm
